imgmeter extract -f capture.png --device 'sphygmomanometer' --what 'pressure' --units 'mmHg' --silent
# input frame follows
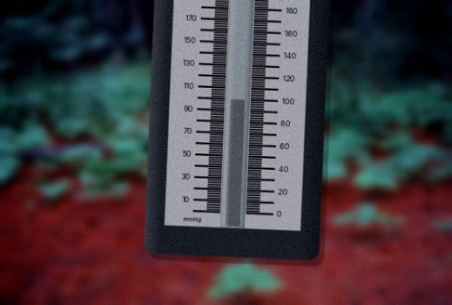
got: 100 mmHg
